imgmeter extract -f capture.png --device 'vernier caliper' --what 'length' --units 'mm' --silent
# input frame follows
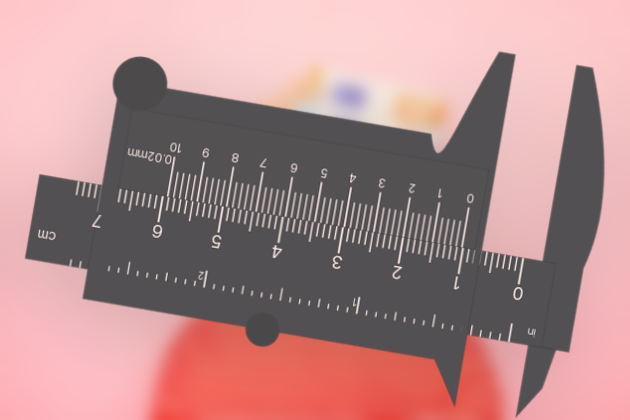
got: 10.2 mm
